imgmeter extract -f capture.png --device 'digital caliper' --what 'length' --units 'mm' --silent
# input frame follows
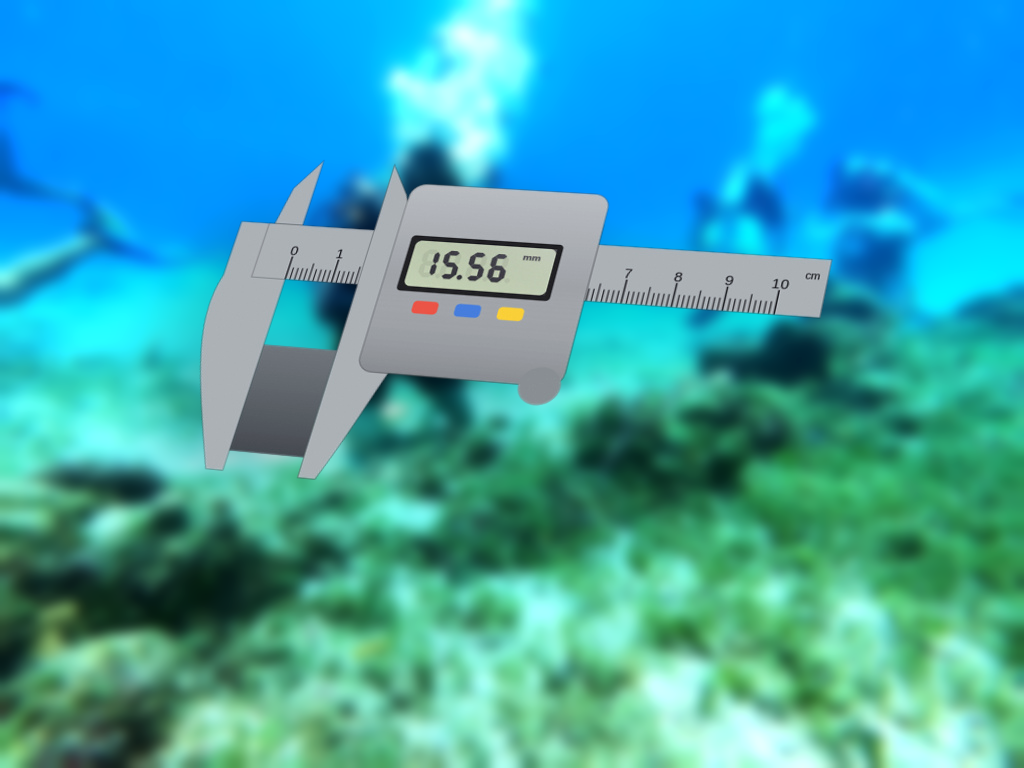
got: 15.56 mm
